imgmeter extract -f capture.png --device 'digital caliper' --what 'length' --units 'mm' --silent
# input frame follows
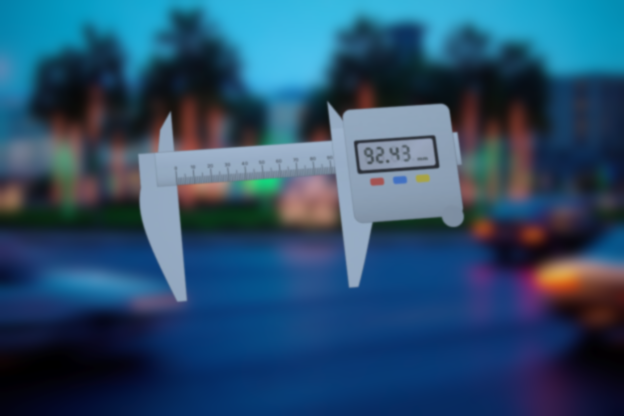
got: 92.43 mm
